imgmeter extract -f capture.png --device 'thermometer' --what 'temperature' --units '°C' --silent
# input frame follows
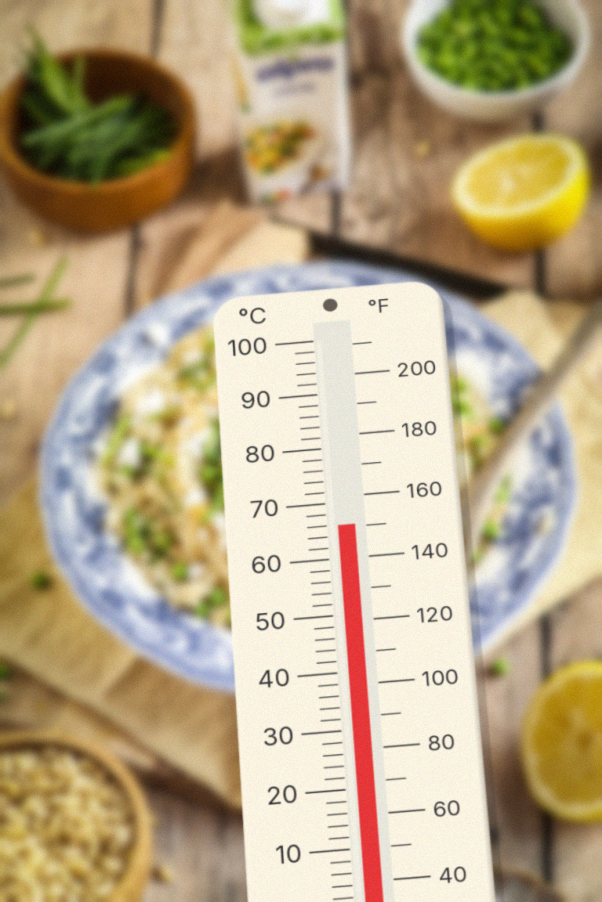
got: 66 °C
